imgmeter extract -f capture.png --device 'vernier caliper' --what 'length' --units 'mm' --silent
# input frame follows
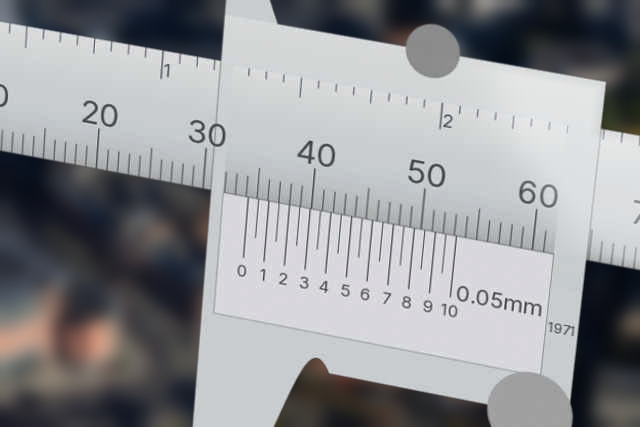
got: 34.2 mm
